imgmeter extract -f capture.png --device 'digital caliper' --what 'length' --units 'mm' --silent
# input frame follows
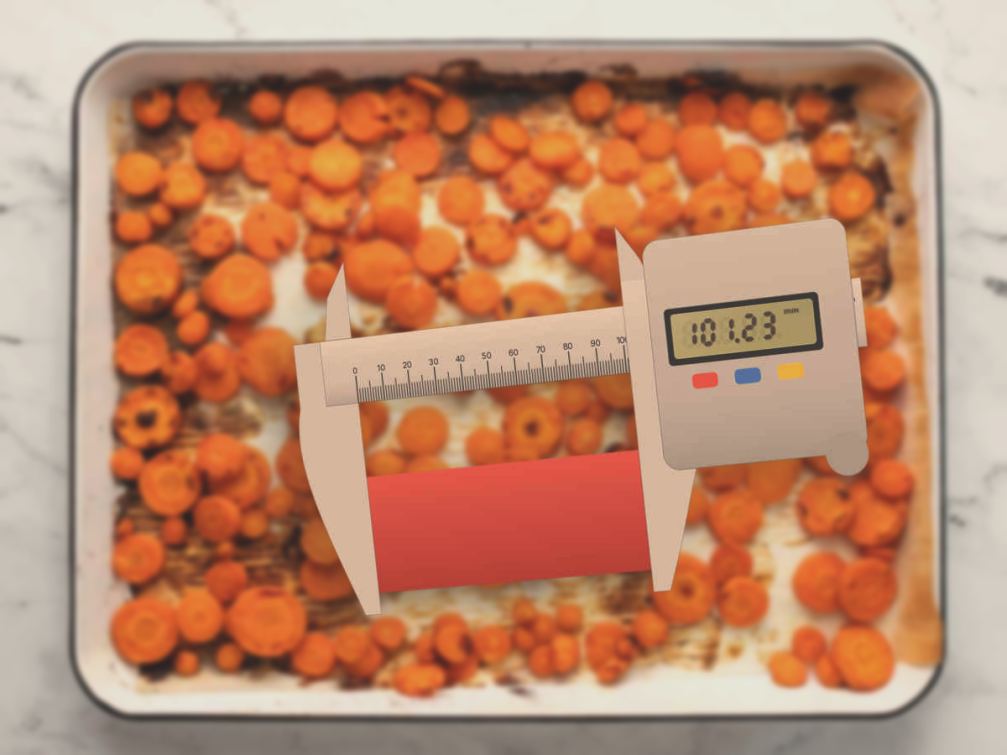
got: 101.23 mm
